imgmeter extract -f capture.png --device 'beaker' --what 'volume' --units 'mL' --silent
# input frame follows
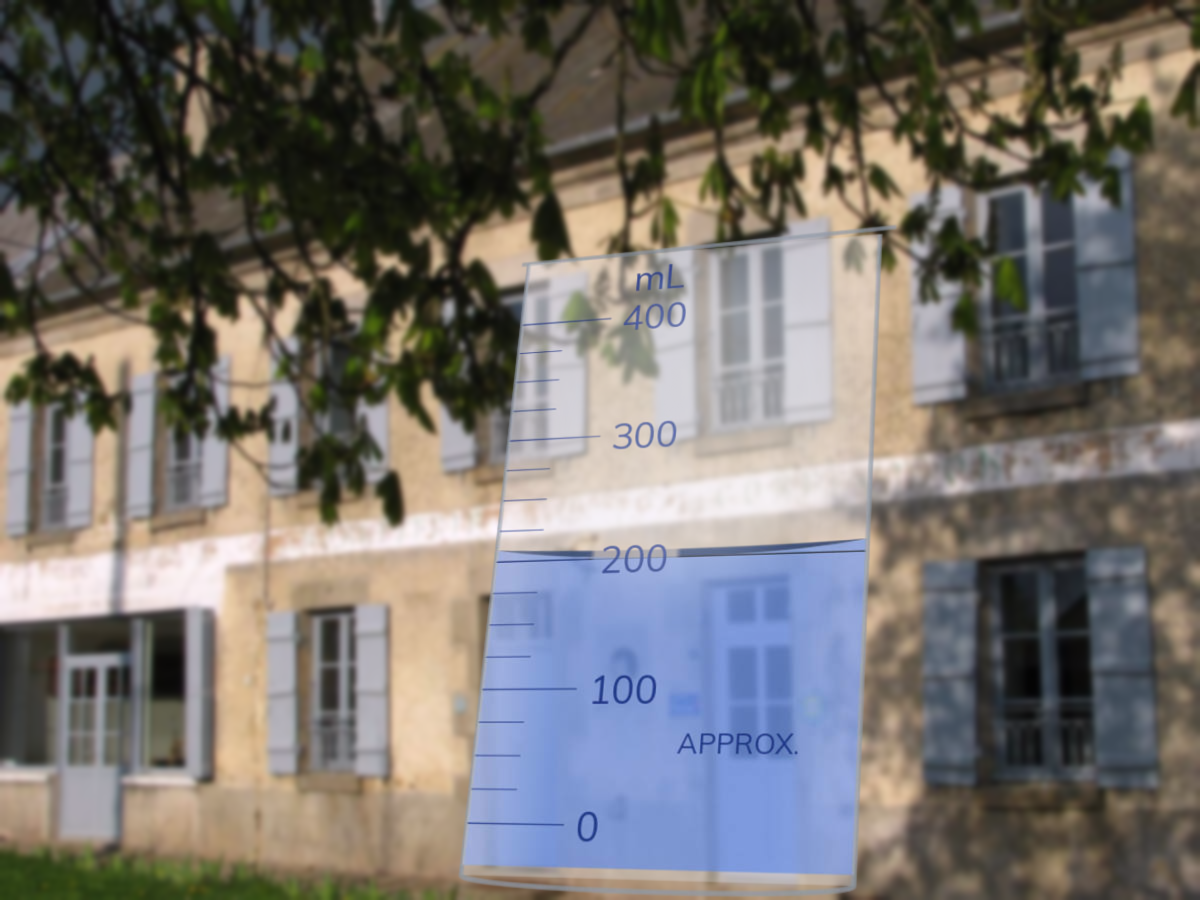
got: 200 mL
